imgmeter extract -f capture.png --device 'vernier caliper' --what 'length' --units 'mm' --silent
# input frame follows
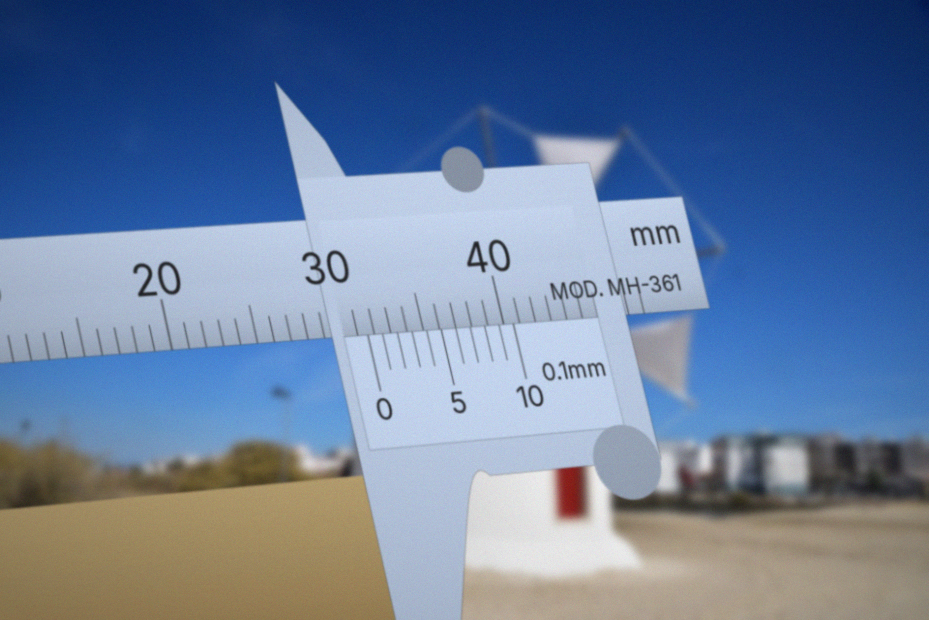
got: 31.6 mm
